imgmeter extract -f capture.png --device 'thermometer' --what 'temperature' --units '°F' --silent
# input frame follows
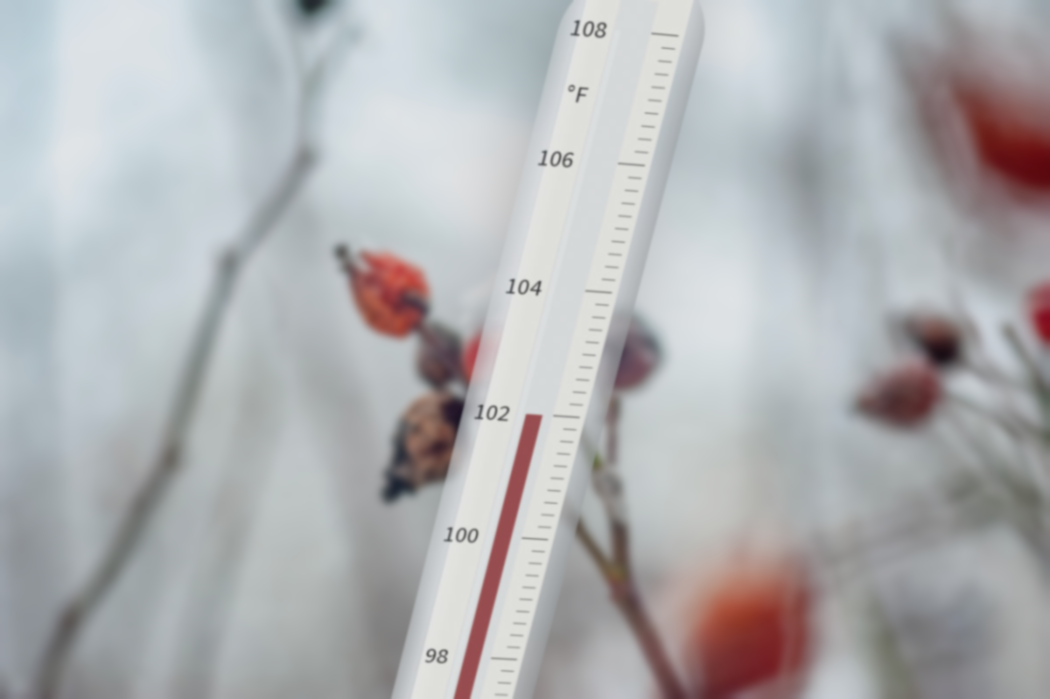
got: 102 °F
